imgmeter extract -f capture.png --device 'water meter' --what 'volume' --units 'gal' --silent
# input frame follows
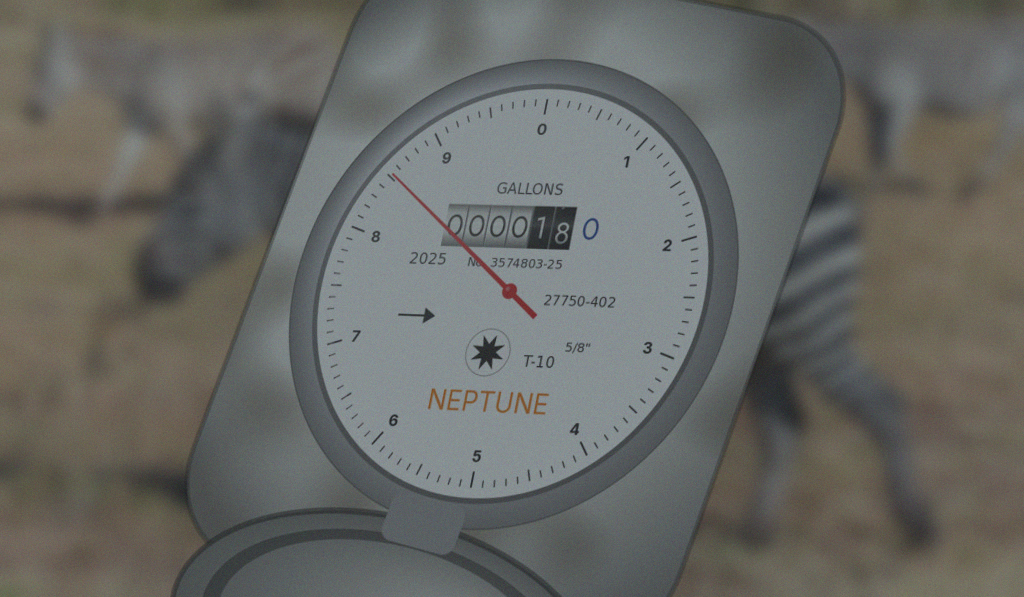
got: 178.5 gal
